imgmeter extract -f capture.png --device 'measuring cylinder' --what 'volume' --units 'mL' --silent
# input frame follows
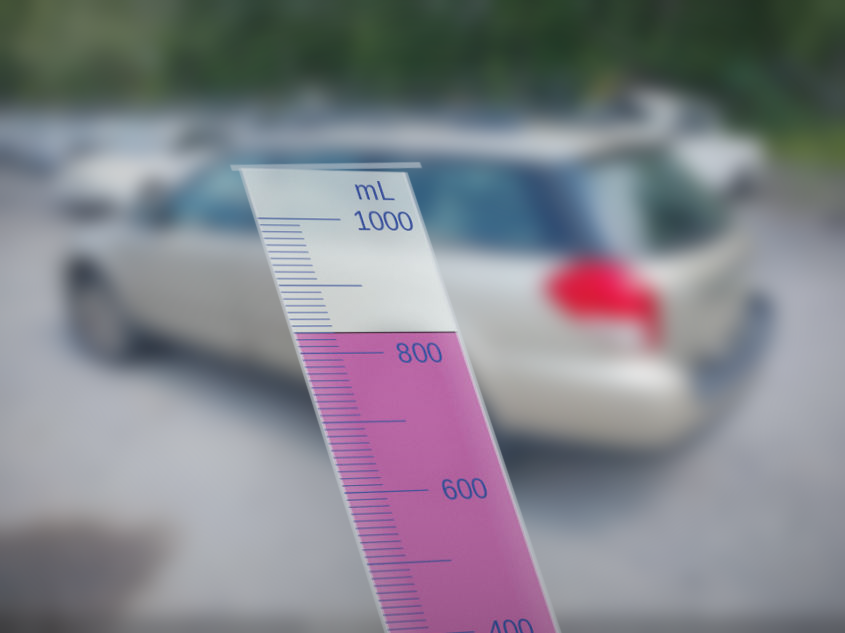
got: 830 mL
